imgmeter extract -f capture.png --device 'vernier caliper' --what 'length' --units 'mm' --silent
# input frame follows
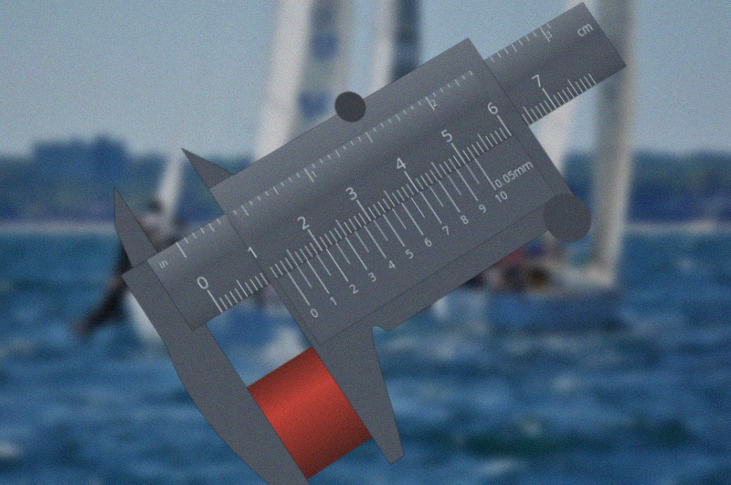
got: 13.0 mm
